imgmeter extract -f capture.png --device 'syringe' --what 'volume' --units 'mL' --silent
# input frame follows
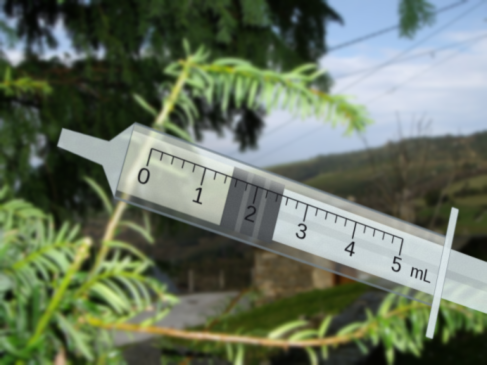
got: 1.5 mL
